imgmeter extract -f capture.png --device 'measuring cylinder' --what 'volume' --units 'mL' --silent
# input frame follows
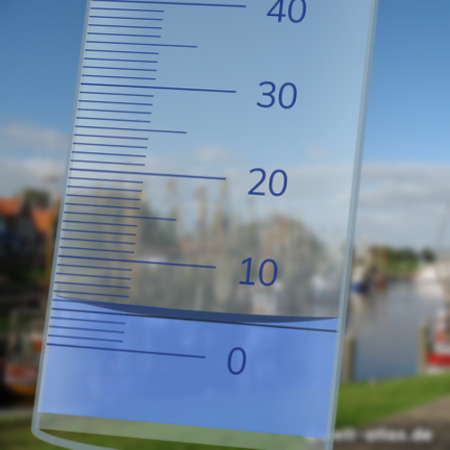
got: 4 mL
